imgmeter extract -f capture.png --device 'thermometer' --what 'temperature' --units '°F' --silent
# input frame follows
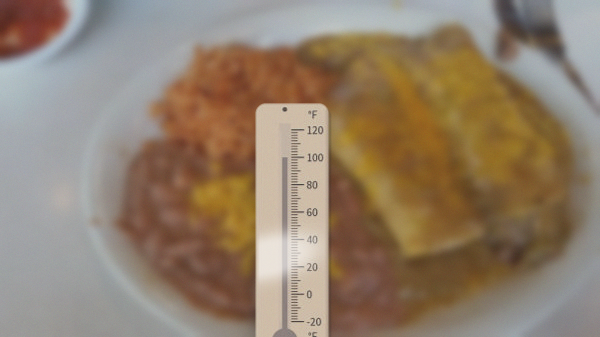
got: 100 °F
